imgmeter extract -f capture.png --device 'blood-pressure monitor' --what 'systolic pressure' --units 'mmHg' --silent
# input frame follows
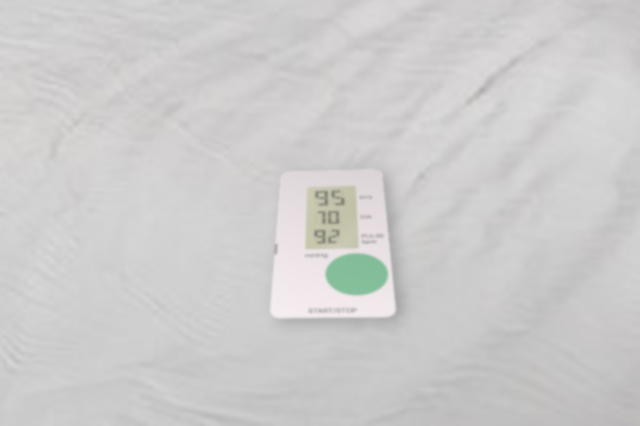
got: 95 mmHg
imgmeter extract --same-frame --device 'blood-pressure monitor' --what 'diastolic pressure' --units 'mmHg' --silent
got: 70 mmHg
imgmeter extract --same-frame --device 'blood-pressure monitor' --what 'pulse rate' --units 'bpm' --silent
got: 92 bpm
